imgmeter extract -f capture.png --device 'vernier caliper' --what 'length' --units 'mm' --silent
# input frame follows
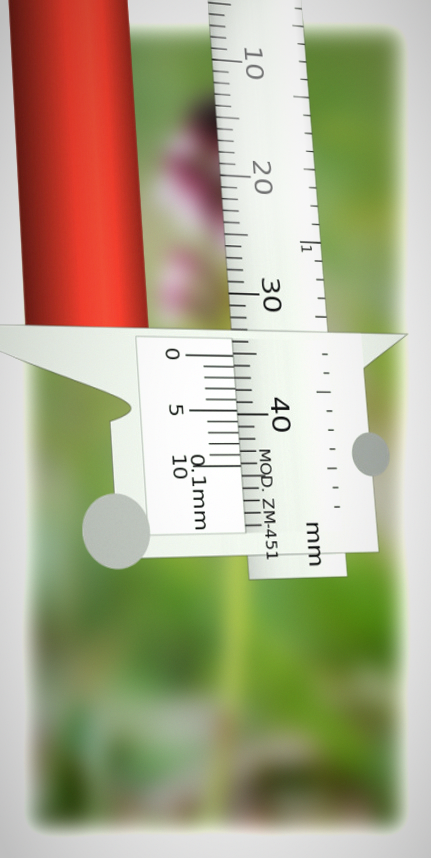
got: 35.2 mm
